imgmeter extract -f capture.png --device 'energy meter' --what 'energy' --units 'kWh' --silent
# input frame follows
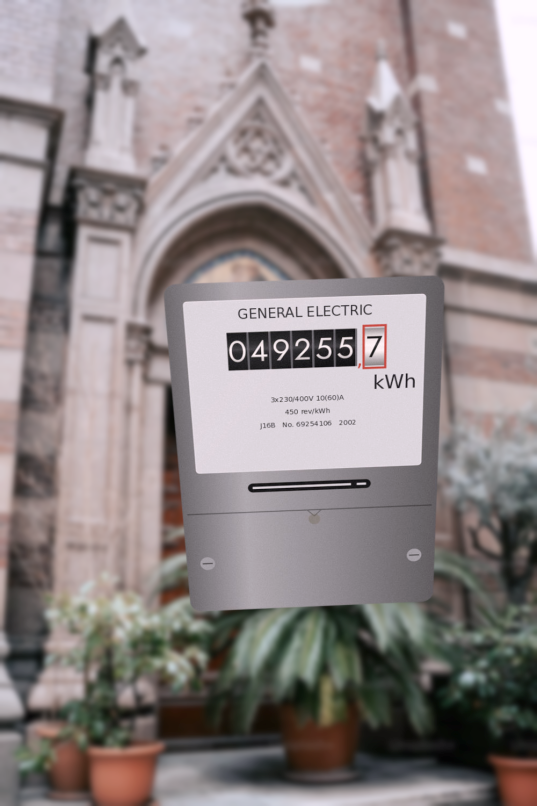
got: 49255.7 kWh
